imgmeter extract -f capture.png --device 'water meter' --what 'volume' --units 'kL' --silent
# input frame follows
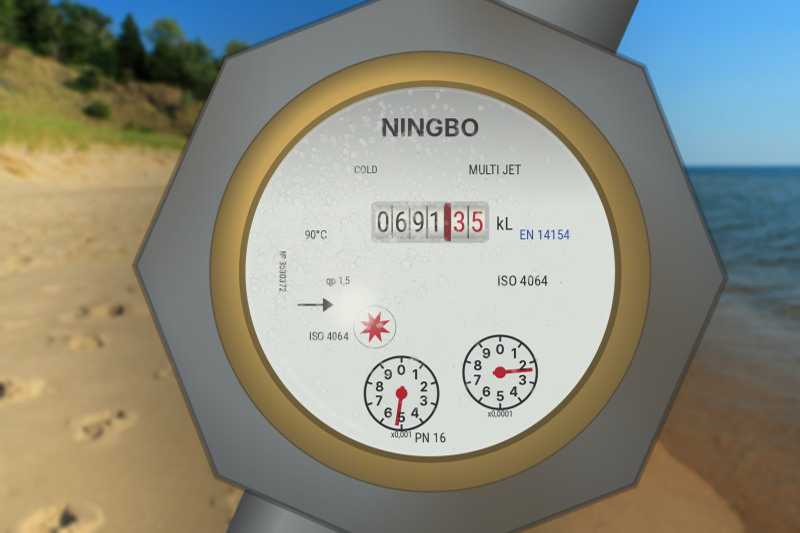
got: 691.3552 kL
